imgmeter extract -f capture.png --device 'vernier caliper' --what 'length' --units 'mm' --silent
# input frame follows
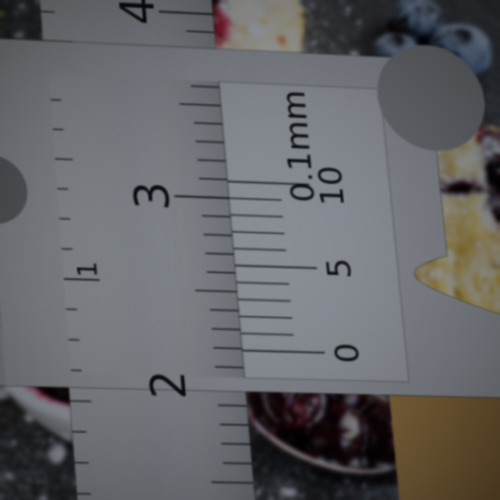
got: 21.9 mm
